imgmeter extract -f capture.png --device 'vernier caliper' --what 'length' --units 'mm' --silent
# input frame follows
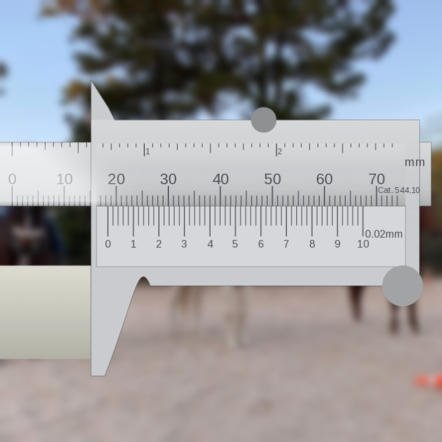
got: 18.4 mm
